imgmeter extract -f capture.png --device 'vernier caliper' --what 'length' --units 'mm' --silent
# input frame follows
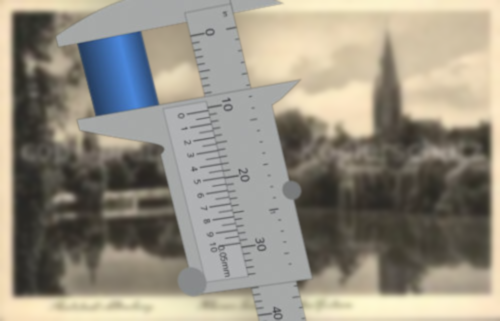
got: 10.4 mm
